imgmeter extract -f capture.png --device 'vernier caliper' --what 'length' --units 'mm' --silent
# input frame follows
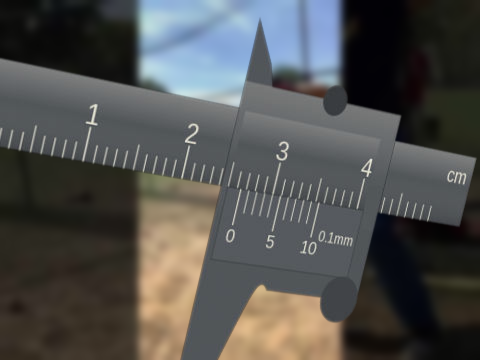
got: 26.4 mm
